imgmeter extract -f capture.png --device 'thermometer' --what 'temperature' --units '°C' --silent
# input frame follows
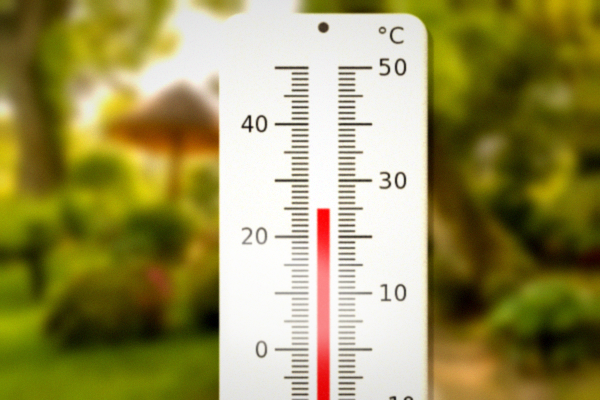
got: 25 °C
